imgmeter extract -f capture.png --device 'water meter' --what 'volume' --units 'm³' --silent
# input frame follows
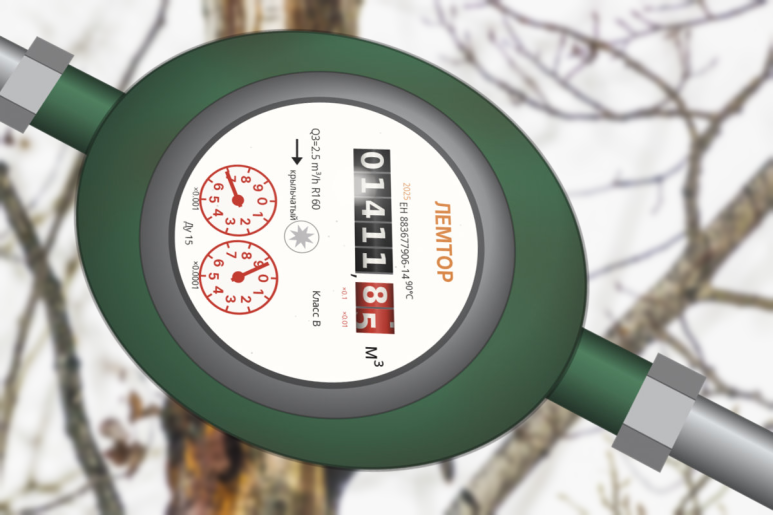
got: 1411.8469 m³
